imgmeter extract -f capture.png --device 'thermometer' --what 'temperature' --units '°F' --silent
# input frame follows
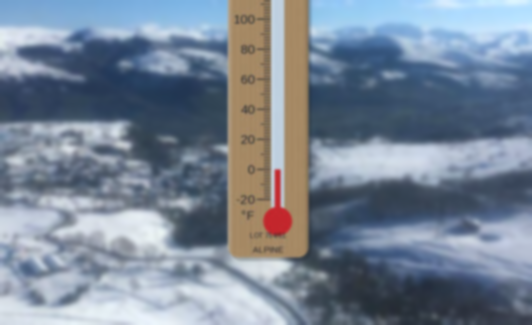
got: 0 °F
